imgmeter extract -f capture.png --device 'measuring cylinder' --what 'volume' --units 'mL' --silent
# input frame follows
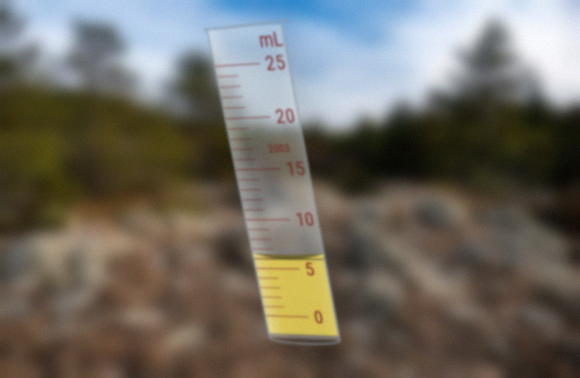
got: 6 mL
